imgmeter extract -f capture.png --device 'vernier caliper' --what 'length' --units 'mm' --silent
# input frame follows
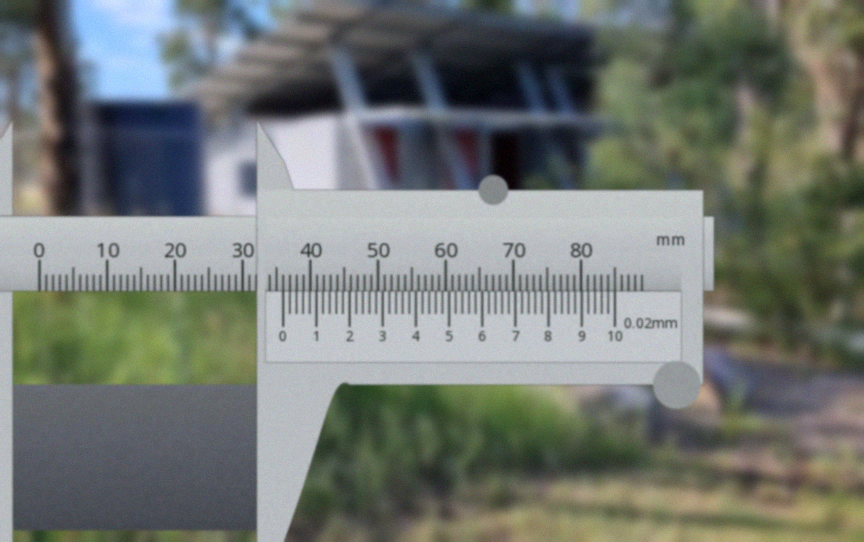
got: 36.0 mm
